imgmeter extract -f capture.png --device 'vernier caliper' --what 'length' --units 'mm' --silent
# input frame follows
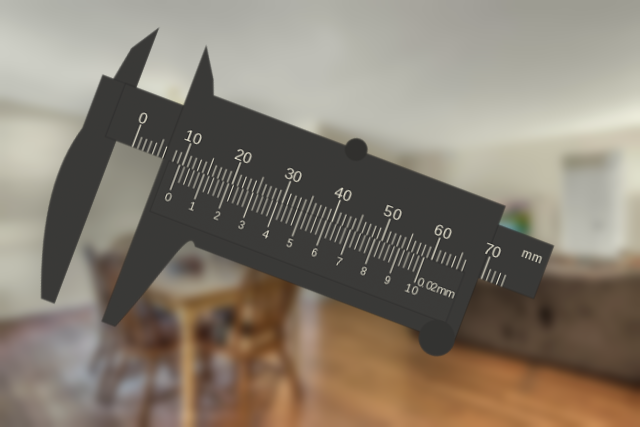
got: 9.5 mm
